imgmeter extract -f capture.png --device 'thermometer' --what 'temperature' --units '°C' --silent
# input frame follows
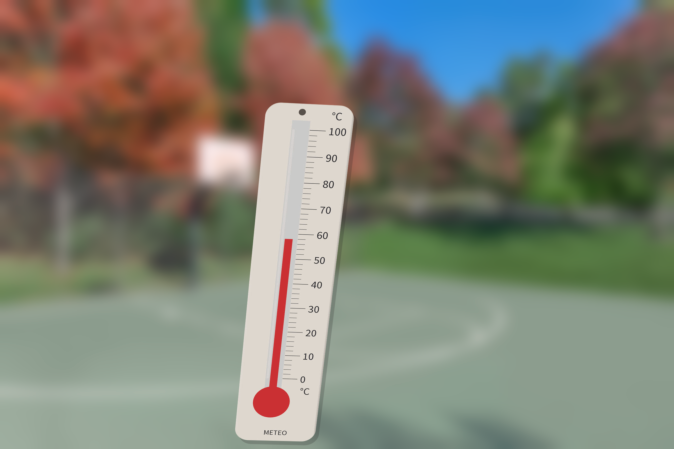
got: 58 °C
